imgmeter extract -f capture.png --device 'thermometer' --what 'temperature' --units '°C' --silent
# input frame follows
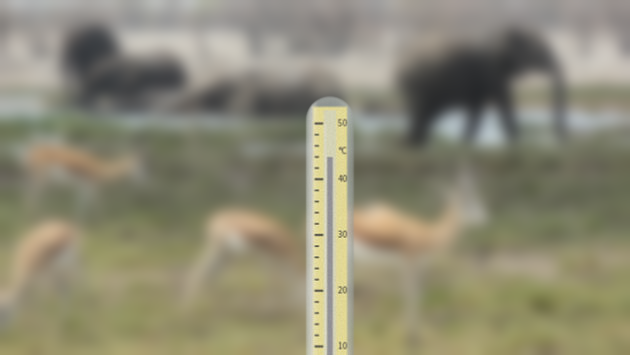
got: 44 °C
